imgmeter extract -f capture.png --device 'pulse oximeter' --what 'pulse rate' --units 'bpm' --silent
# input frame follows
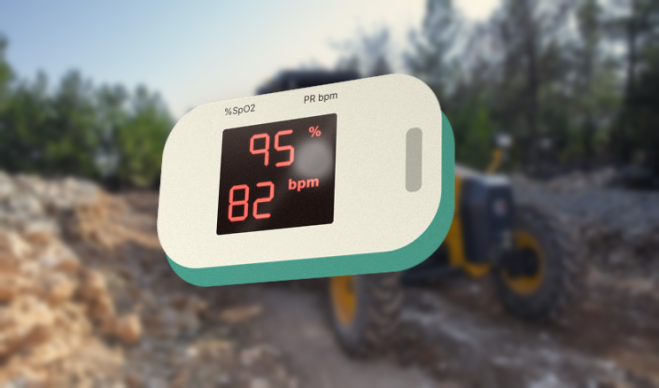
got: 82 bpm
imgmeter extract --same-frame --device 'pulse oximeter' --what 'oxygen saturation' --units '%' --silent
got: 95 %
